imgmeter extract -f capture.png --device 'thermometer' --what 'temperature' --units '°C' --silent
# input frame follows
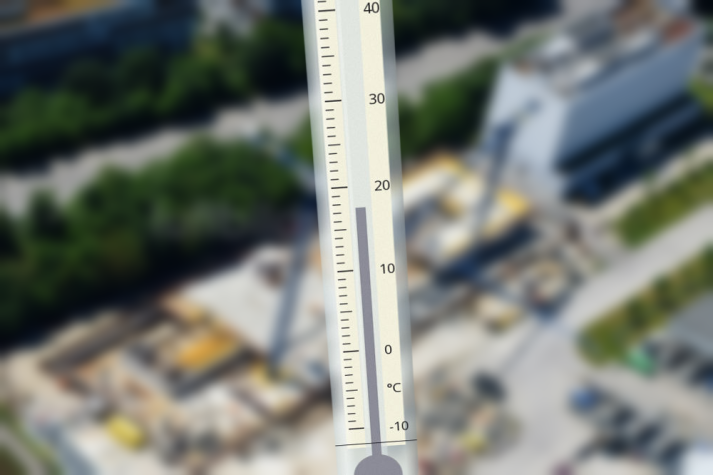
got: 17.5 °C
